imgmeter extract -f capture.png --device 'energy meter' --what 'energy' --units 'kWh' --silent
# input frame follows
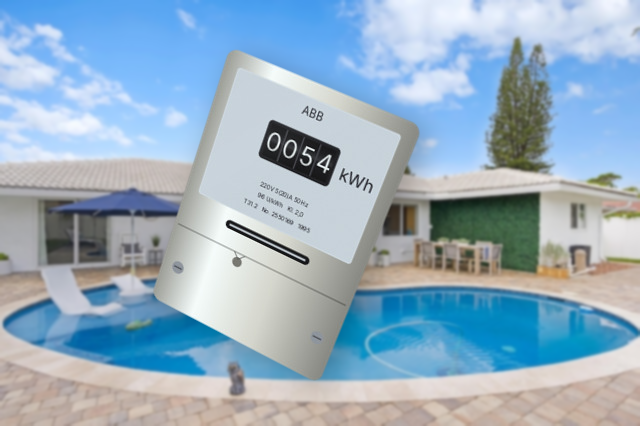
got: 54 kWh
